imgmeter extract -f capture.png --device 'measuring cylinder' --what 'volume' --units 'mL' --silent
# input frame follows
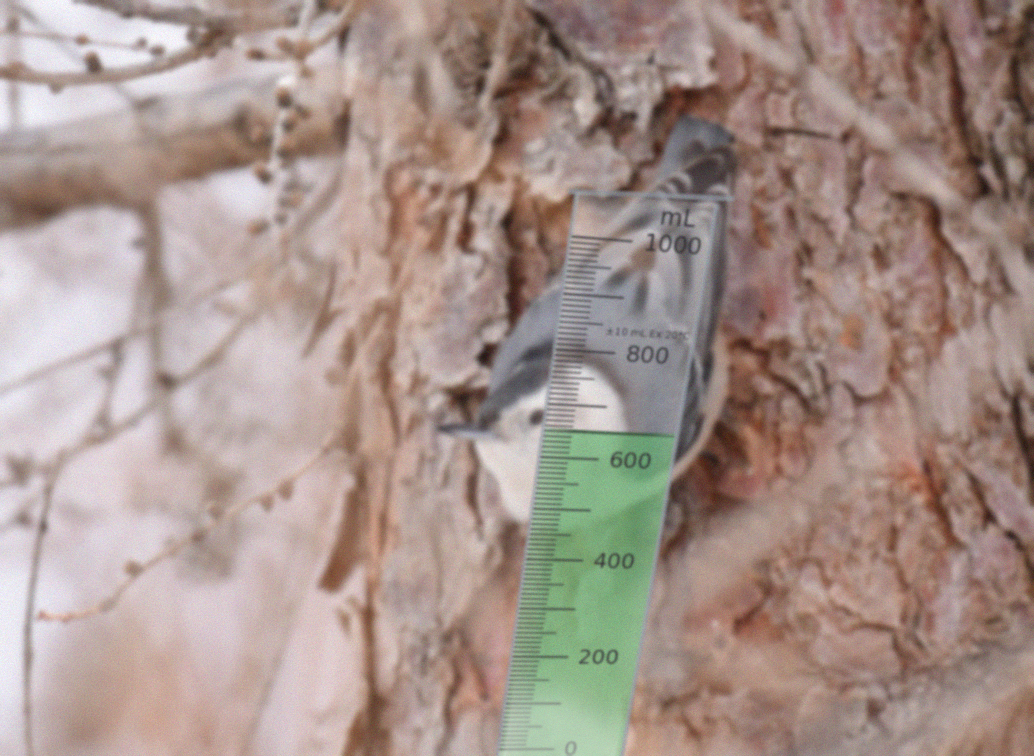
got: 650 mL
